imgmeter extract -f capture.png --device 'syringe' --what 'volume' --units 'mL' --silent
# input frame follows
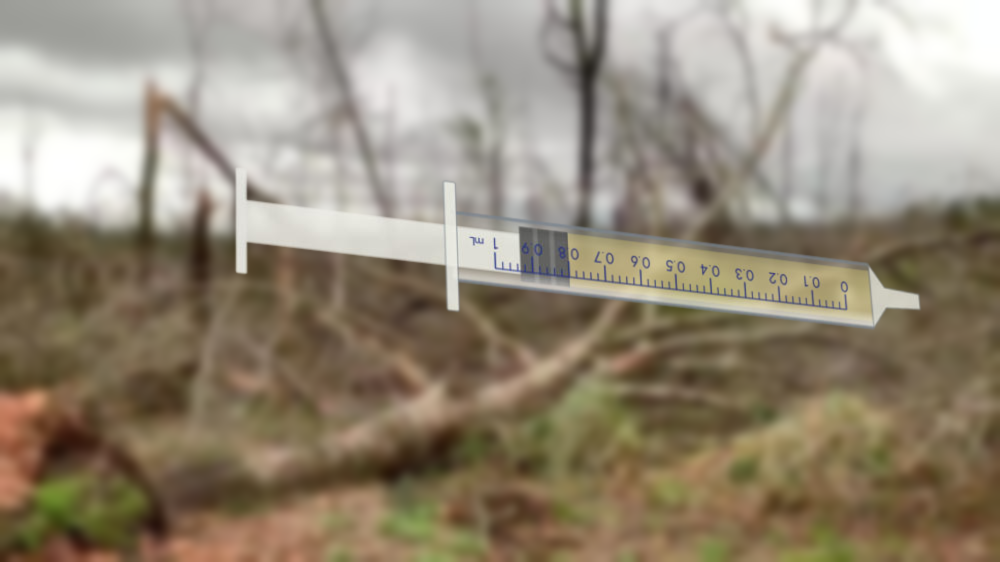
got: 0.8 mL
